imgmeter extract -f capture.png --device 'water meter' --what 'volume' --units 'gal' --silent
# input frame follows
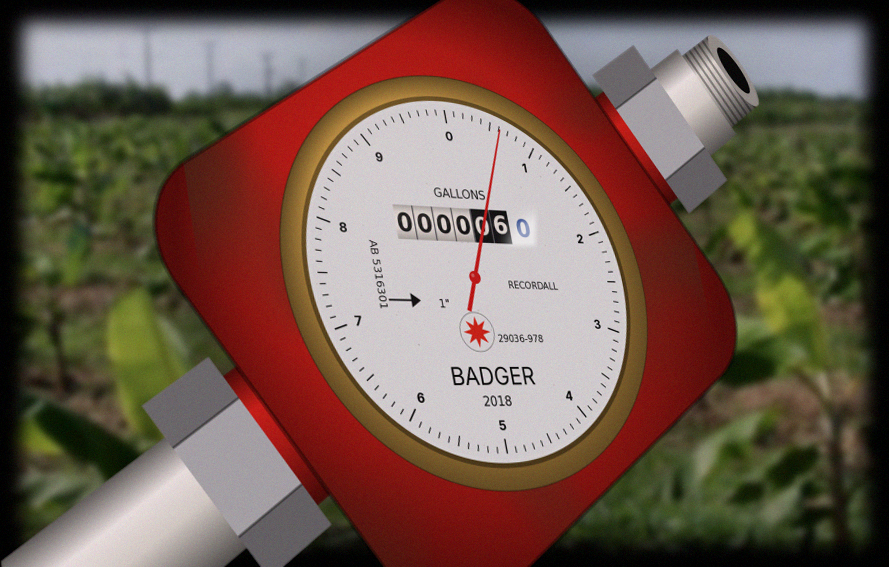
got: 60.6 gal
